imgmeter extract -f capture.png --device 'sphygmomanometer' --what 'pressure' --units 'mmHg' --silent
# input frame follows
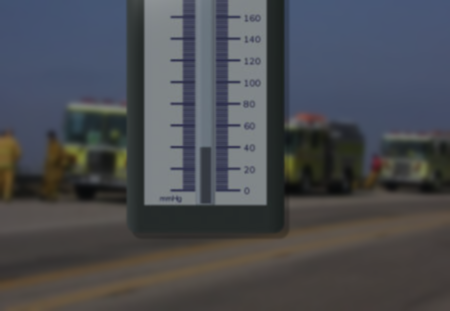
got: 40 mmHg
